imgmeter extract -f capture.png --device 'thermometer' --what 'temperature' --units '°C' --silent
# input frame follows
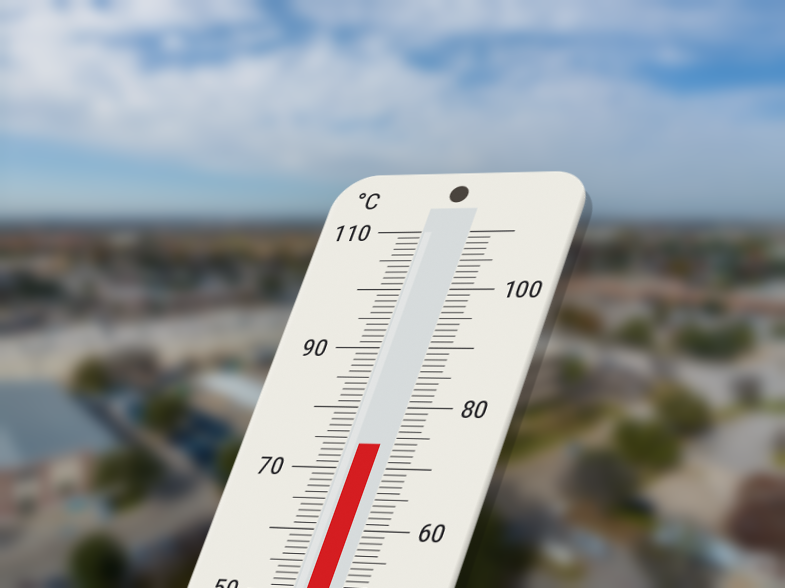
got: 74 °C
